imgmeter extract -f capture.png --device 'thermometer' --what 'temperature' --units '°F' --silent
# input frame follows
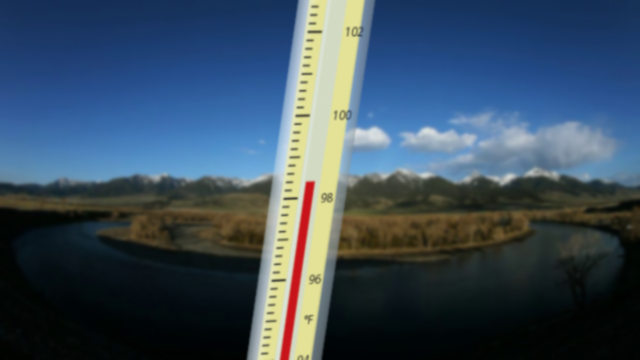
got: 98.4 °F
